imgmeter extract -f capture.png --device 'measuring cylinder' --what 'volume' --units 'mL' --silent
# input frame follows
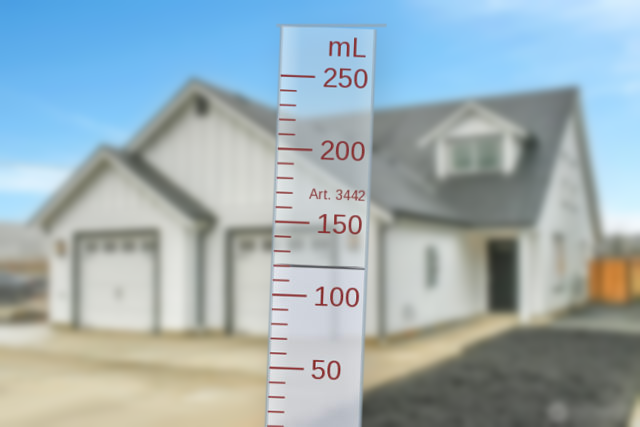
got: 120 mL
